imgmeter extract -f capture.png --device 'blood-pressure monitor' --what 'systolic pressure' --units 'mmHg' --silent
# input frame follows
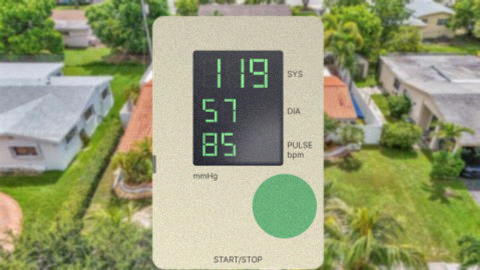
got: 119 mmHg
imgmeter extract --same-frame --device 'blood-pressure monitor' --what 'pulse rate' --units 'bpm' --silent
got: 85 bpm
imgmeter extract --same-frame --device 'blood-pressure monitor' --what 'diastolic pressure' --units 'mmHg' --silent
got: 57 mmHg
